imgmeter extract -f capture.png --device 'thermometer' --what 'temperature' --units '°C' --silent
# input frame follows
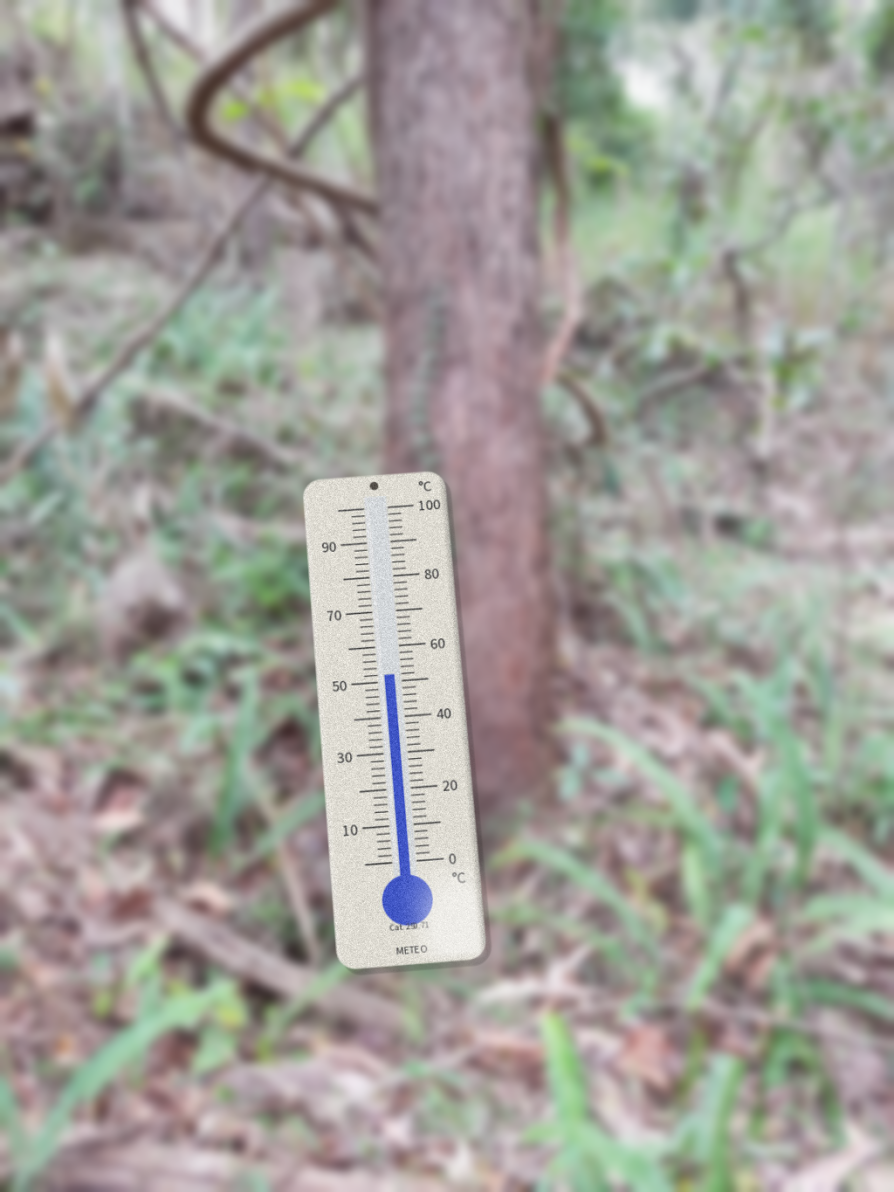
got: 52 °C
